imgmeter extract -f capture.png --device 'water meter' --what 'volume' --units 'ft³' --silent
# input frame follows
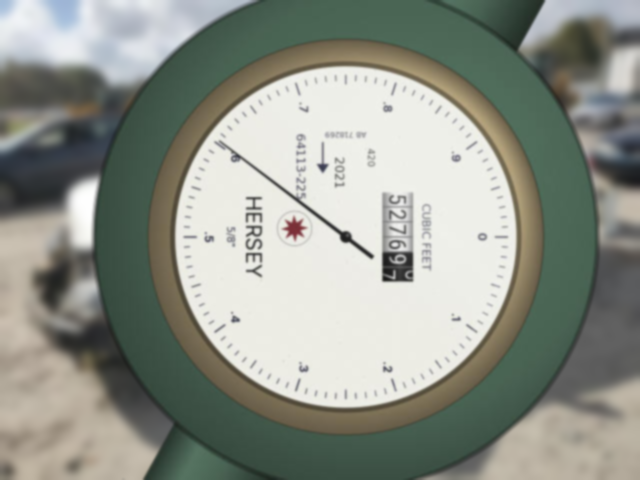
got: 527696.60 ft³
